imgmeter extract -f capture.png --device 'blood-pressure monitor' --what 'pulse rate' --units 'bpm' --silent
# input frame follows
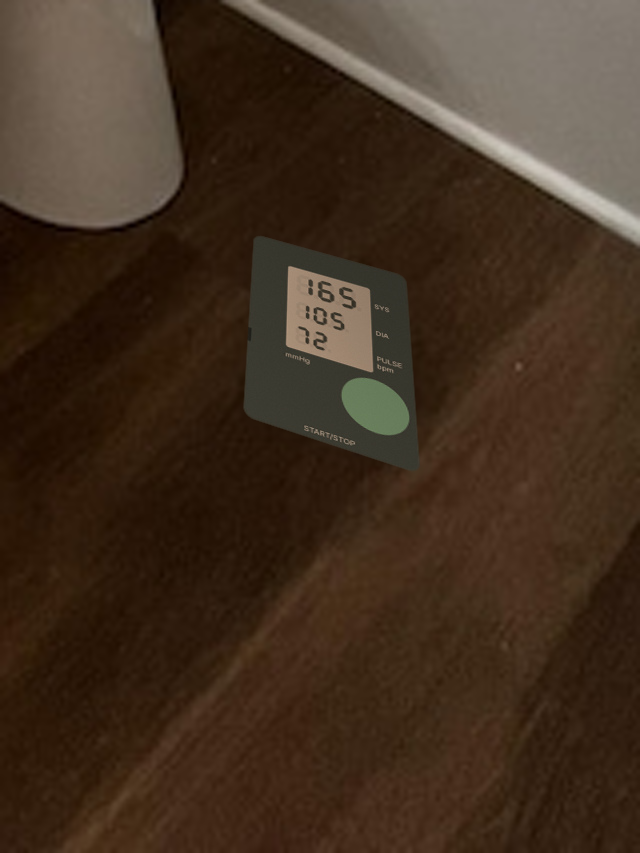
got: 72 bpm
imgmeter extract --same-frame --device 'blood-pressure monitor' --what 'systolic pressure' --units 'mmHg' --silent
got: 165 mmHg
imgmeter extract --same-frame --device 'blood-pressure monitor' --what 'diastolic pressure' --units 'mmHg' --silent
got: 105 mmHg
